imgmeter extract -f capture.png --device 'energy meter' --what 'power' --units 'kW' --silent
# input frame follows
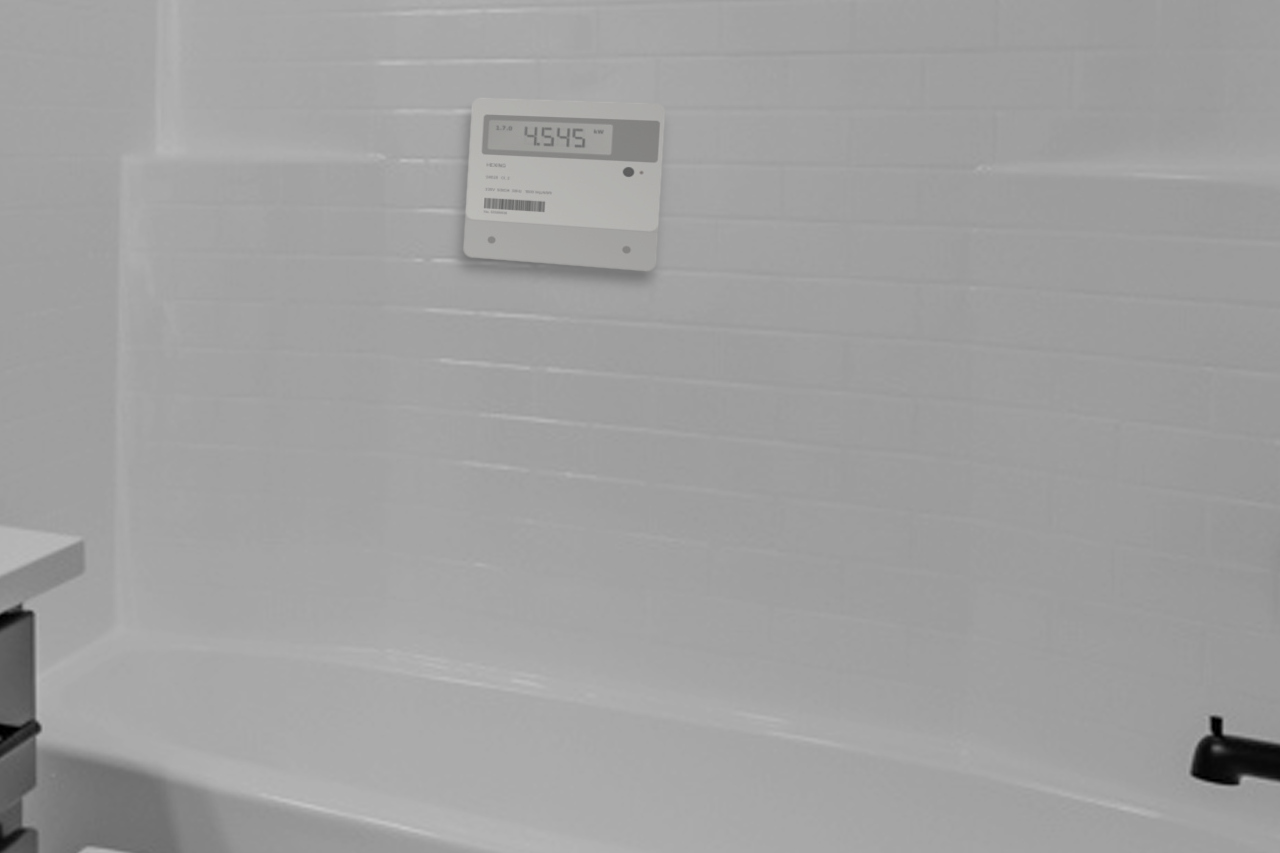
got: 4.545 kW
